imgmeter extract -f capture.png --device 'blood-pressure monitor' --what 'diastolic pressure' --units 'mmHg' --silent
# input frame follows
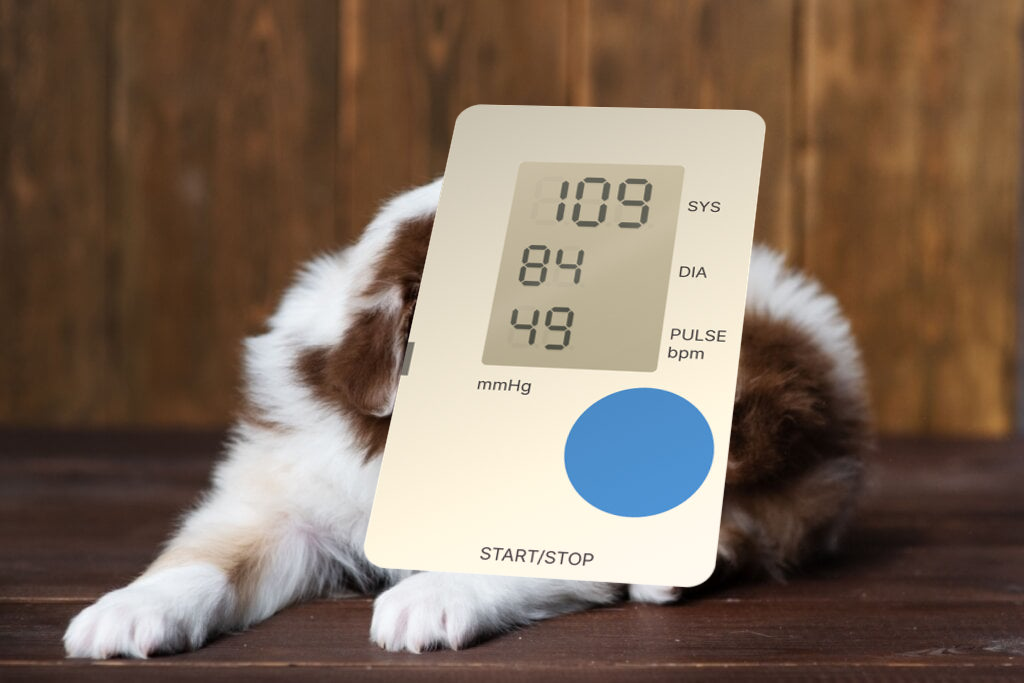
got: 84 mmHg
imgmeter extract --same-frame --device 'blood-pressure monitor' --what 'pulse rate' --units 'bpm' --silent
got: 49 bpm
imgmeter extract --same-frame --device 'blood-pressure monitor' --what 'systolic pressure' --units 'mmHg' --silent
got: 109 mmHg
